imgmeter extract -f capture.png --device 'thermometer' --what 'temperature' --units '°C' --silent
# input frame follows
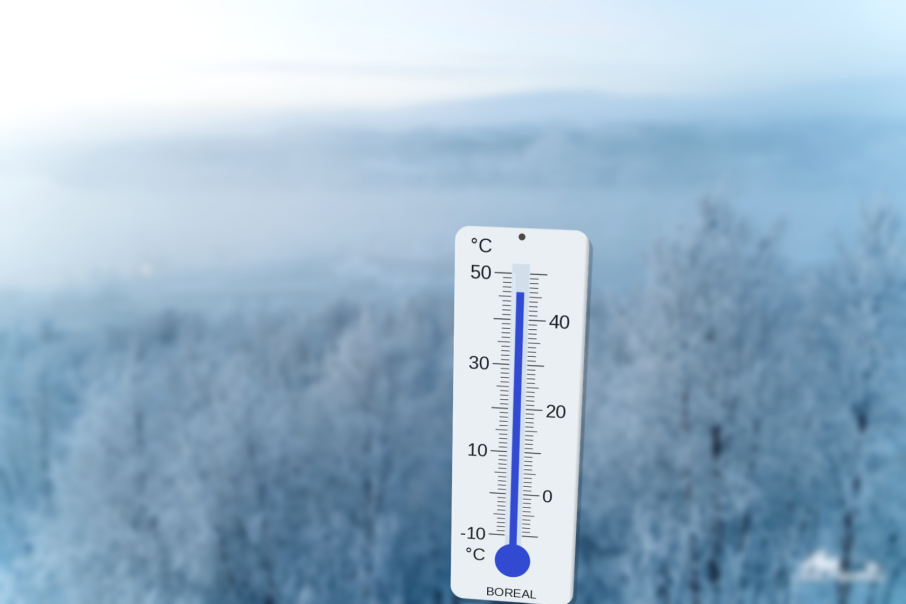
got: 46 °C
